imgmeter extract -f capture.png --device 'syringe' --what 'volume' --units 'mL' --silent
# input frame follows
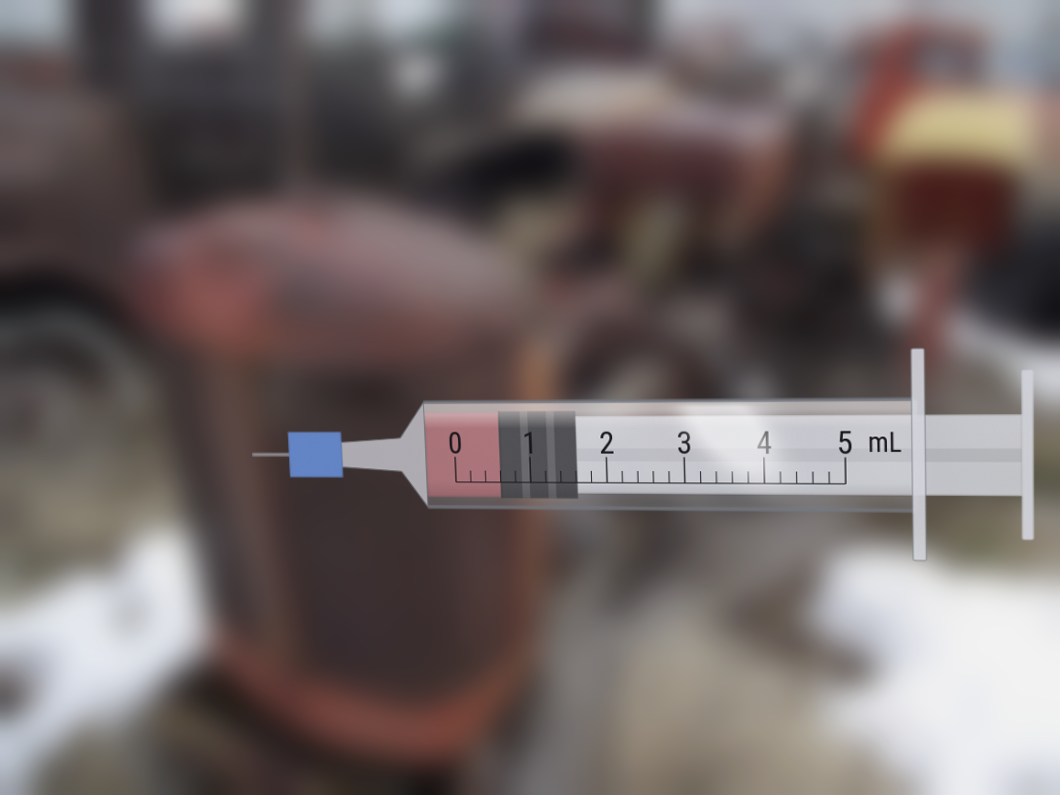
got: 0.6 mL
